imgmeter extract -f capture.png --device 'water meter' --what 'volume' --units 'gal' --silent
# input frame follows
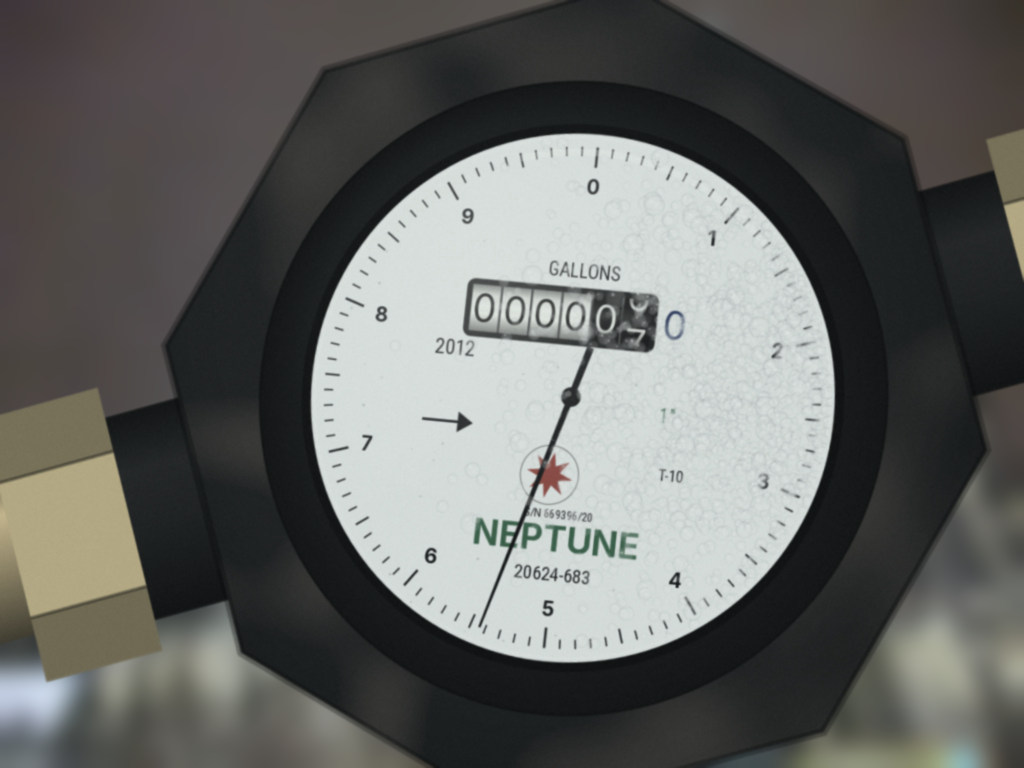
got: 65.4 gal
